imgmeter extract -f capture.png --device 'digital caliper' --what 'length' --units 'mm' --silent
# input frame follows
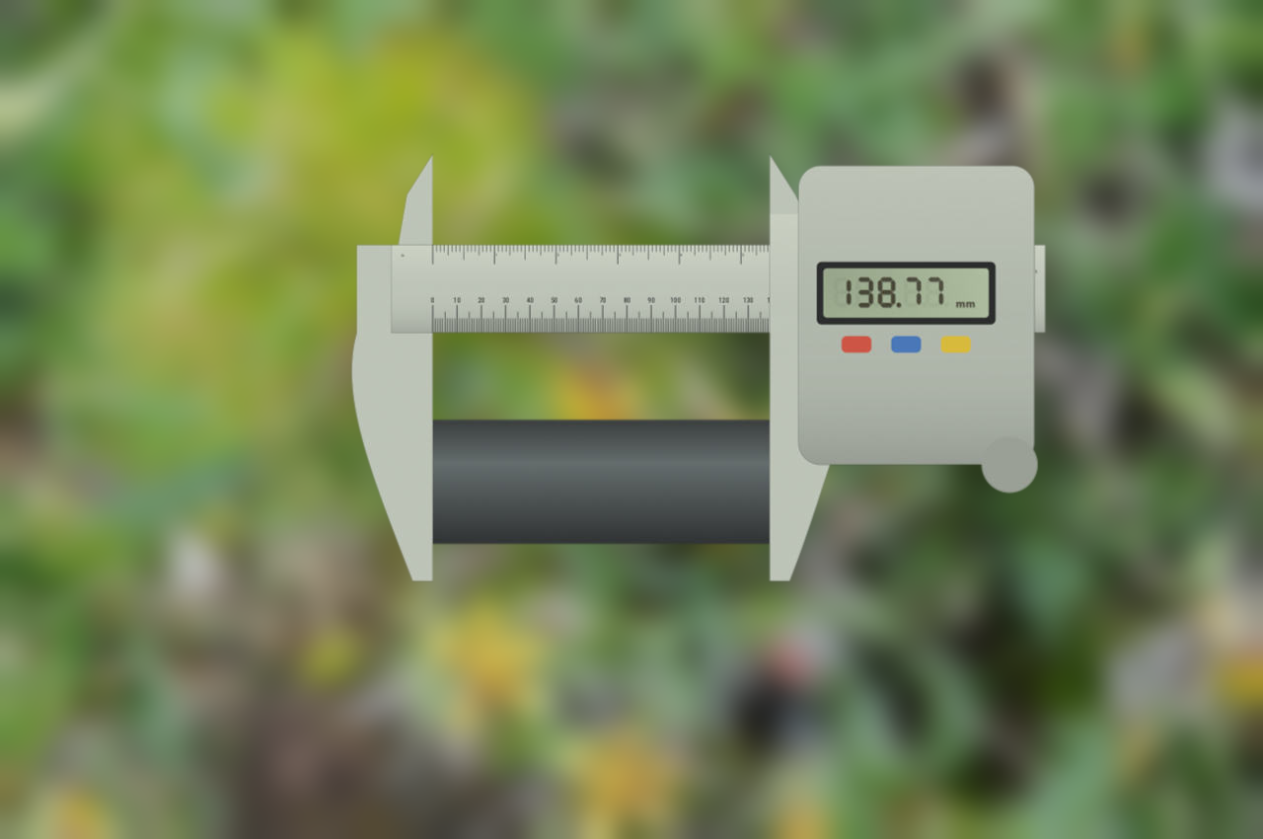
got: 138.77 mm
